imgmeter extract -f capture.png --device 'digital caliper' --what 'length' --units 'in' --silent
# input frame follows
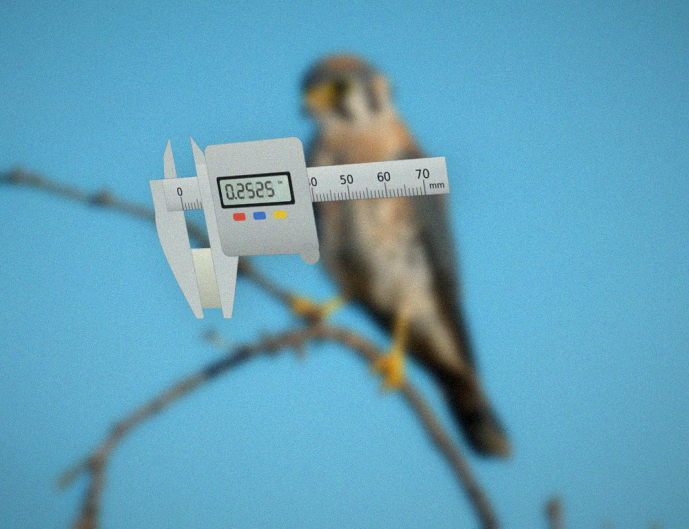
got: 0.2525 in
